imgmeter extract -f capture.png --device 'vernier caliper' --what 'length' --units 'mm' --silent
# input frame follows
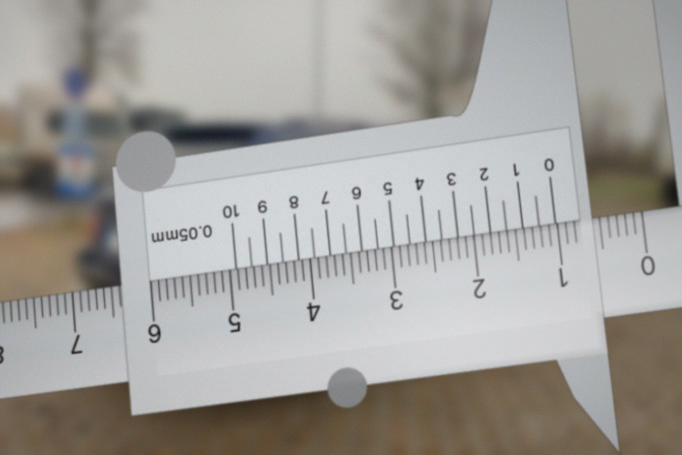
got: 10.2 mm
